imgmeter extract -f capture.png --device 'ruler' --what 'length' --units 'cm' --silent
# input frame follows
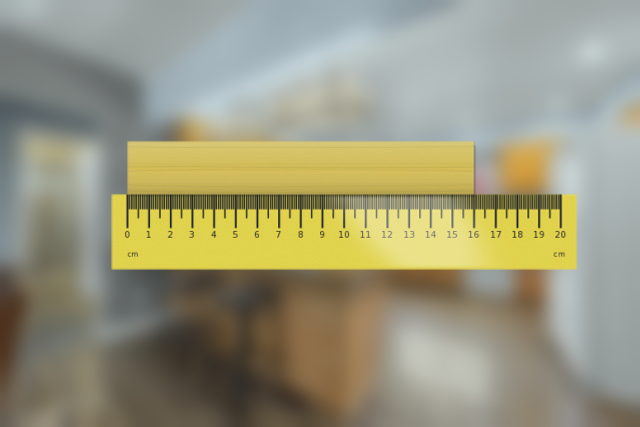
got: 16 cm
